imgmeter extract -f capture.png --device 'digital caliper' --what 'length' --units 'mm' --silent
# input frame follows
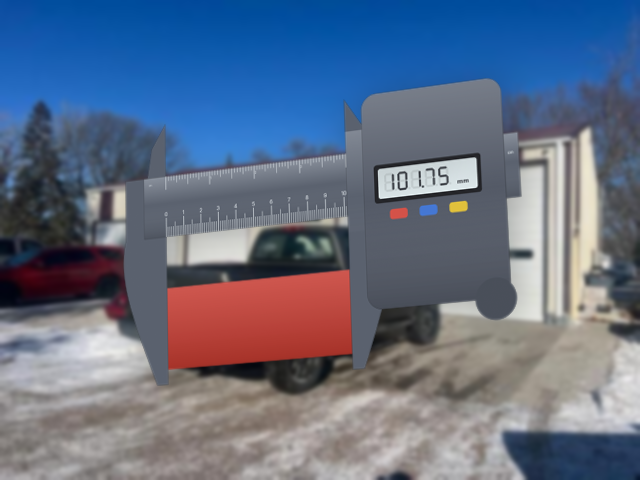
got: 101.75 mm
